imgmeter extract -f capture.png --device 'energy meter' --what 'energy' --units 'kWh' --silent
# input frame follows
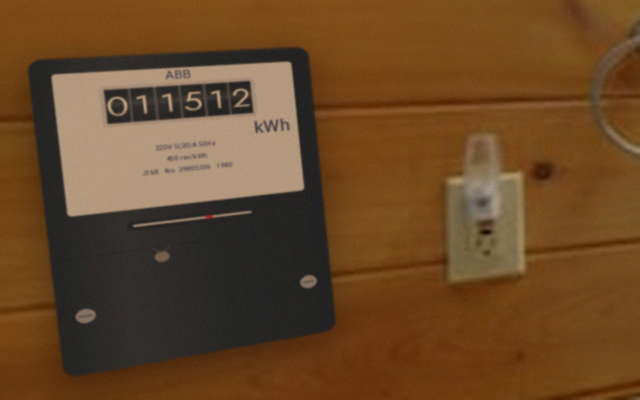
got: 11512 kWh
